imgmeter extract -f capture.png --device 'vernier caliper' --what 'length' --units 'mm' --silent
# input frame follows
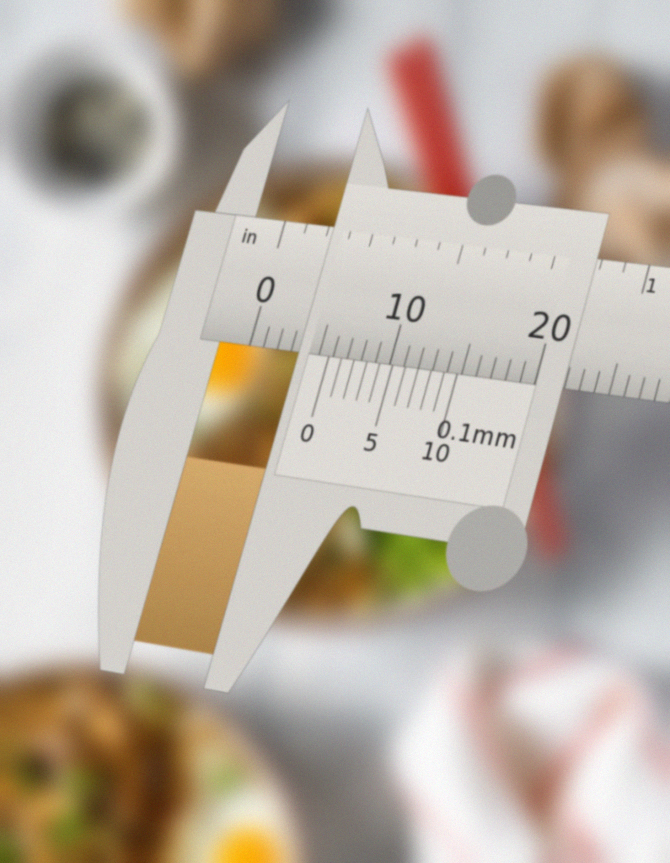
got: 5.7 mm
